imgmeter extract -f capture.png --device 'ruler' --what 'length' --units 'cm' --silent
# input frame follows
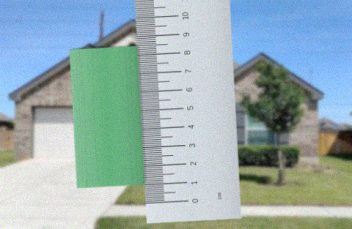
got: 7.5 cm
